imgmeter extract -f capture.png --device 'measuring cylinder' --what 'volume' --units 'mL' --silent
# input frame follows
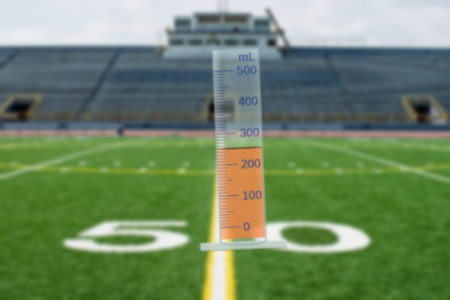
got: 250 mL
